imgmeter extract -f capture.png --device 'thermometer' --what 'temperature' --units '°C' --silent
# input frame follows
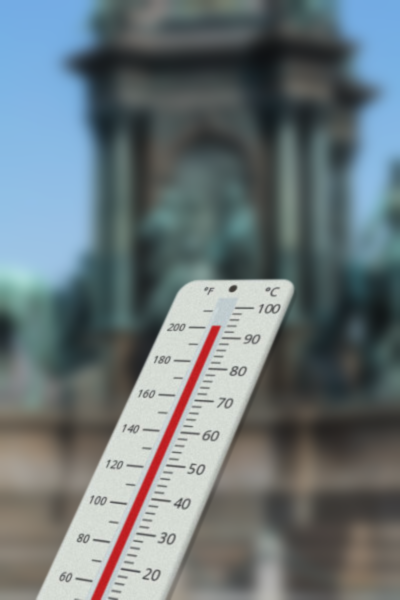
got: 94 °C
